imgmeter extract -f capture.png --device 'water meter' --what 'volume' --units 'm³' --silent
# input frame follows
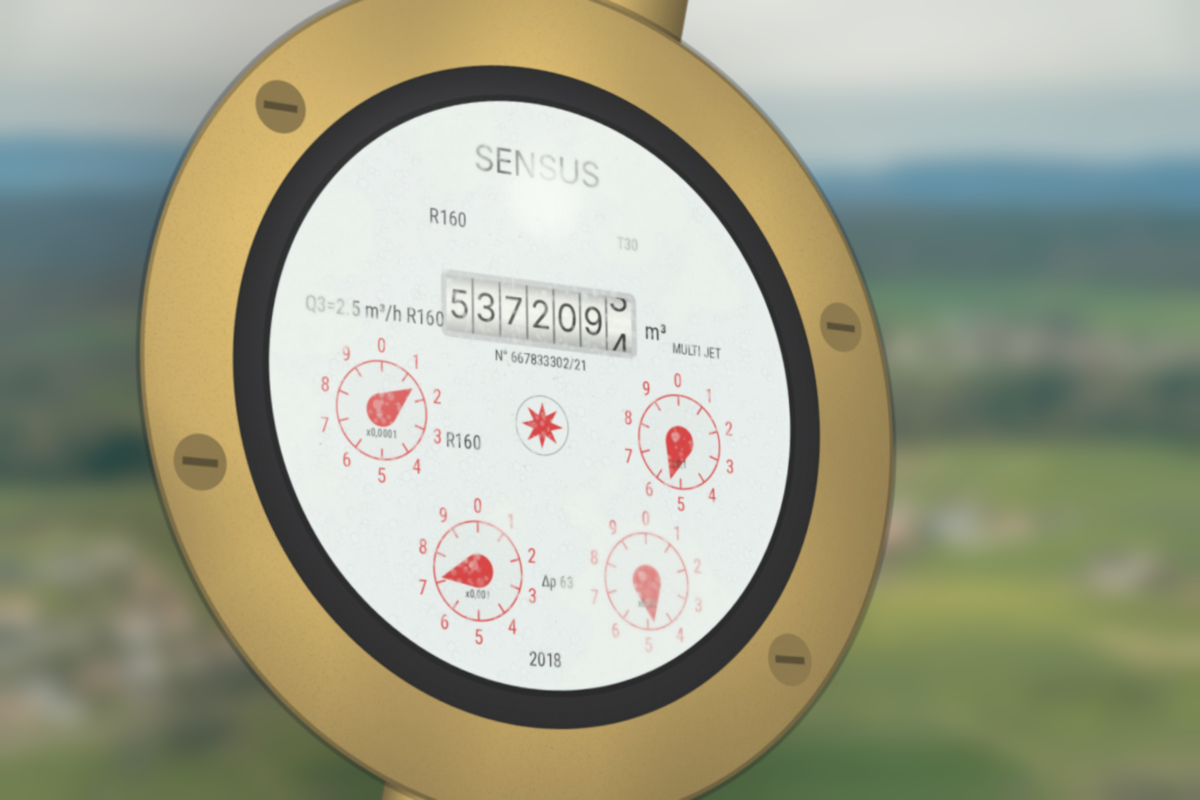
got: 5372093.5471 m³
